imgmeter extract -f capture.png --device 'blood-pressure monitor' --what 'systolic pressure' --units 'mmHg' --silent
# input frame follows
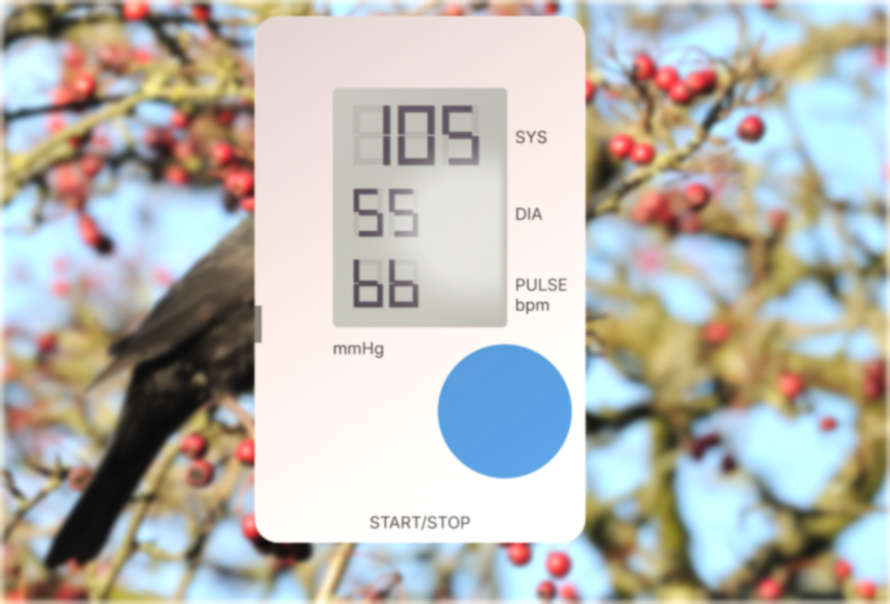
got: 105 mmHg
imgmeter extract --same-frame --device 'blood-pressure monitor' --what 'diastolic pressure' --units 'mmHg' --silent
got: 55 mmHg
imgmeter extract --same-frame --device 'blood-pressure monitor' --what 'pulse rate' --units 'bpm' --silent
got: 66 bpm
